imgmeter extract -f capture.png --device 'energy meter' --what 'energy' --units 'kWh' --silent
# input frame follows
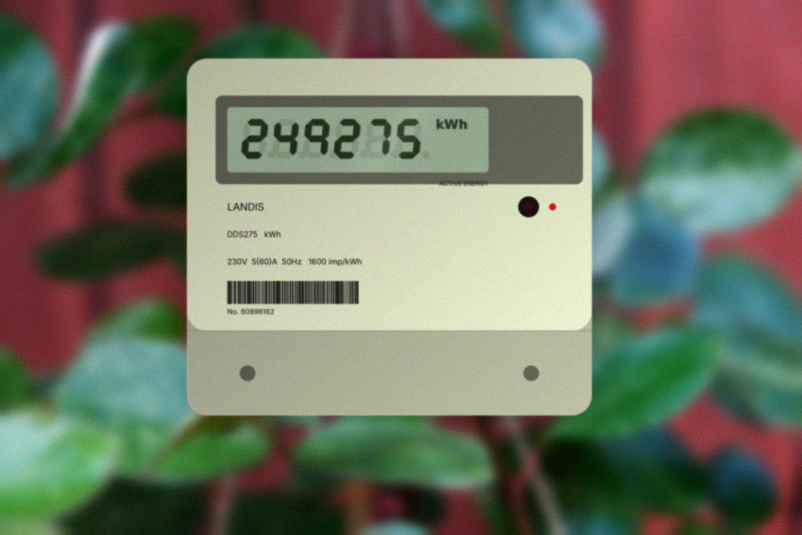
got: 249275 kWh
